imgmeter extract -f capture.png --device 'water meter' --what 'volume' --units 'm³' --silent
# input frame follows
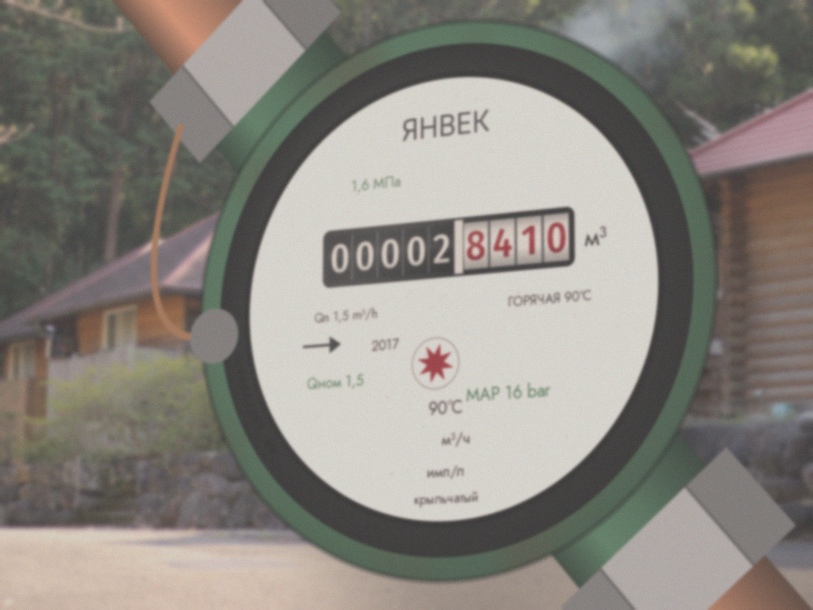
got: 2.8410 m³
